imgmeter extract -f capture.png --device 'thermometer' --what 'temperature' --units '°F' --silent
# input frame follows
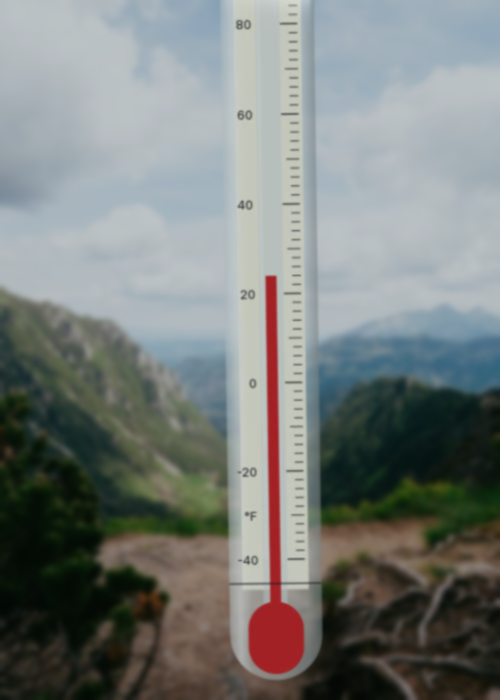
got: 24 °F
